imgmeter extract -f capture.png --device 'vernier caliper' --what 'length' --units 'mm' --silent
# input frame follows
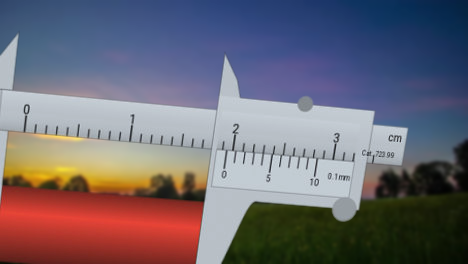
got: 19.4 mm
